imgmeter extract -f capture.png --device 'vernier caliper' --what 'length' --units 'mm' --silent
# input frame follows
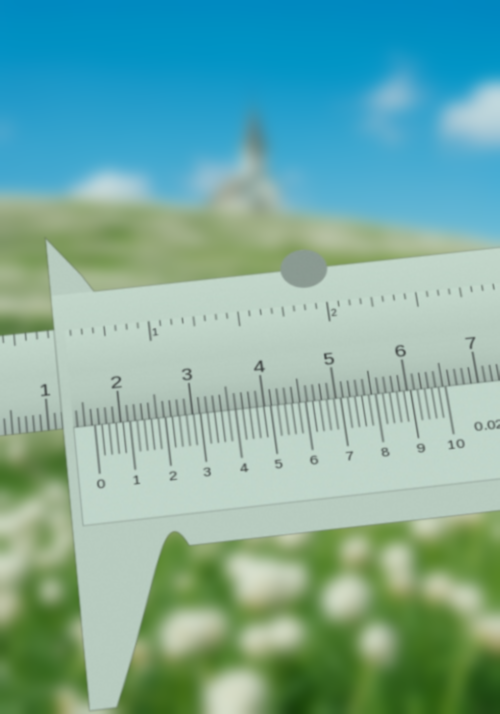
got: 16.4 mm
